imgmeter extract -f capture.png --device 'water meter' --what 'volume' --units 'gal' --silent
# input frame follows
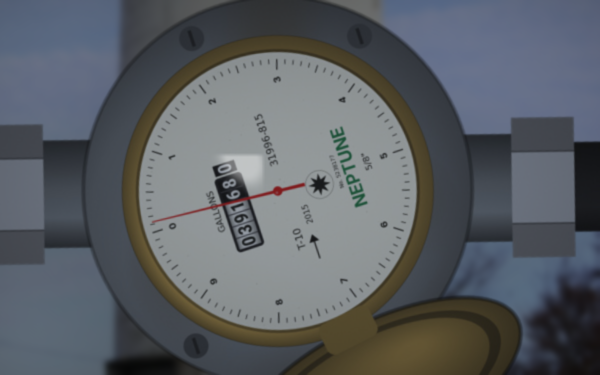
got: 391680.1 gal
